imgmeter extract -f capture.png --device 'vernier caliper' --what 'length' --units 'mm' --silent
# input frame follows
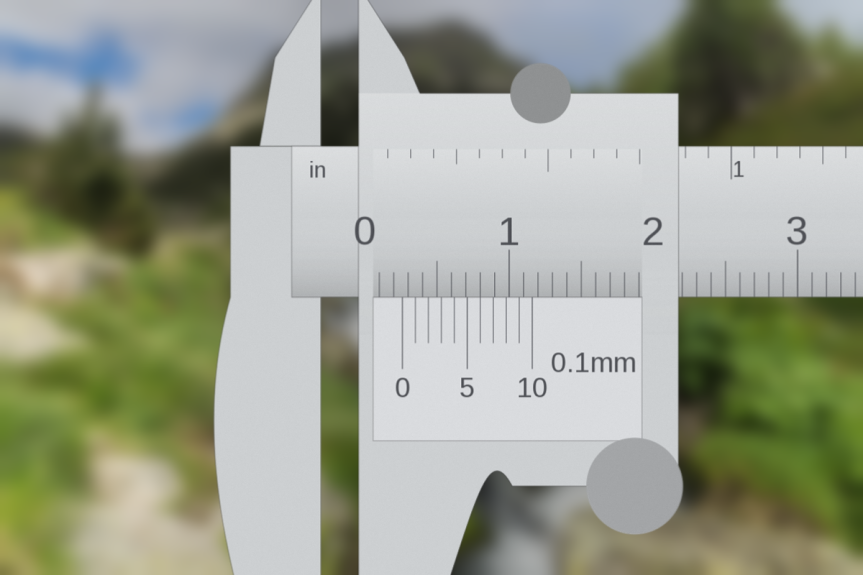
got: 2.6 mm
